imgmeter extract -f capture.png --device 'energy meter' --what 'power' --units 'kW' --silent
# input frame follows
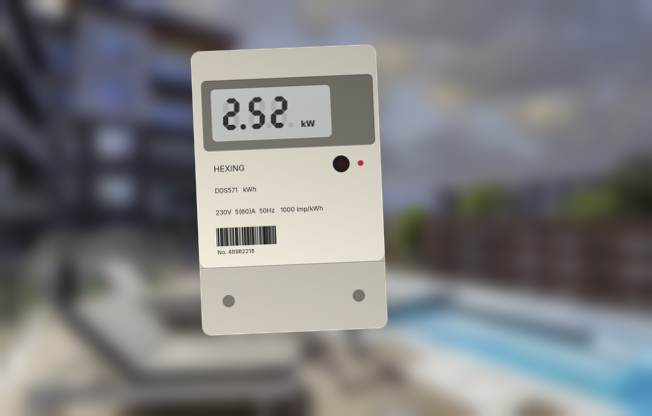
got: 2.52 kW
